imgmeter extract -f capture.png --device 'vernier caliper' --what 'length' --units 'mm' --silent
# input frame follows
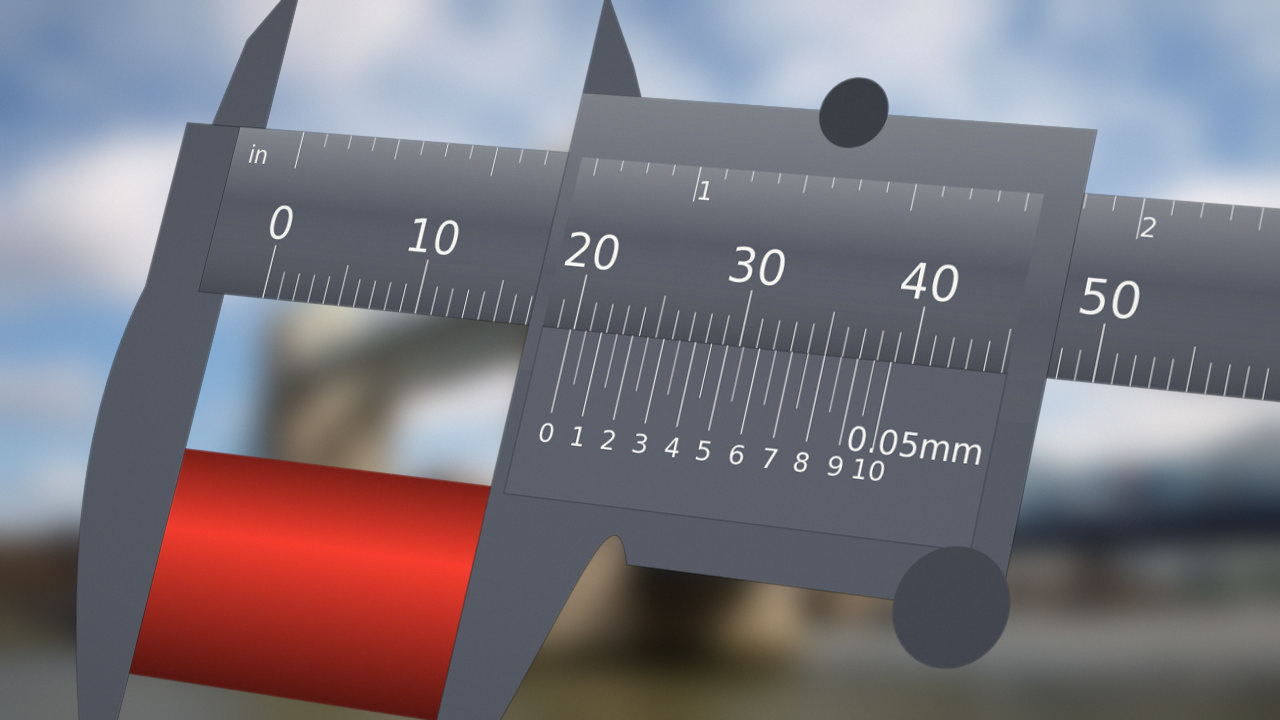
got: 19.8 mm
